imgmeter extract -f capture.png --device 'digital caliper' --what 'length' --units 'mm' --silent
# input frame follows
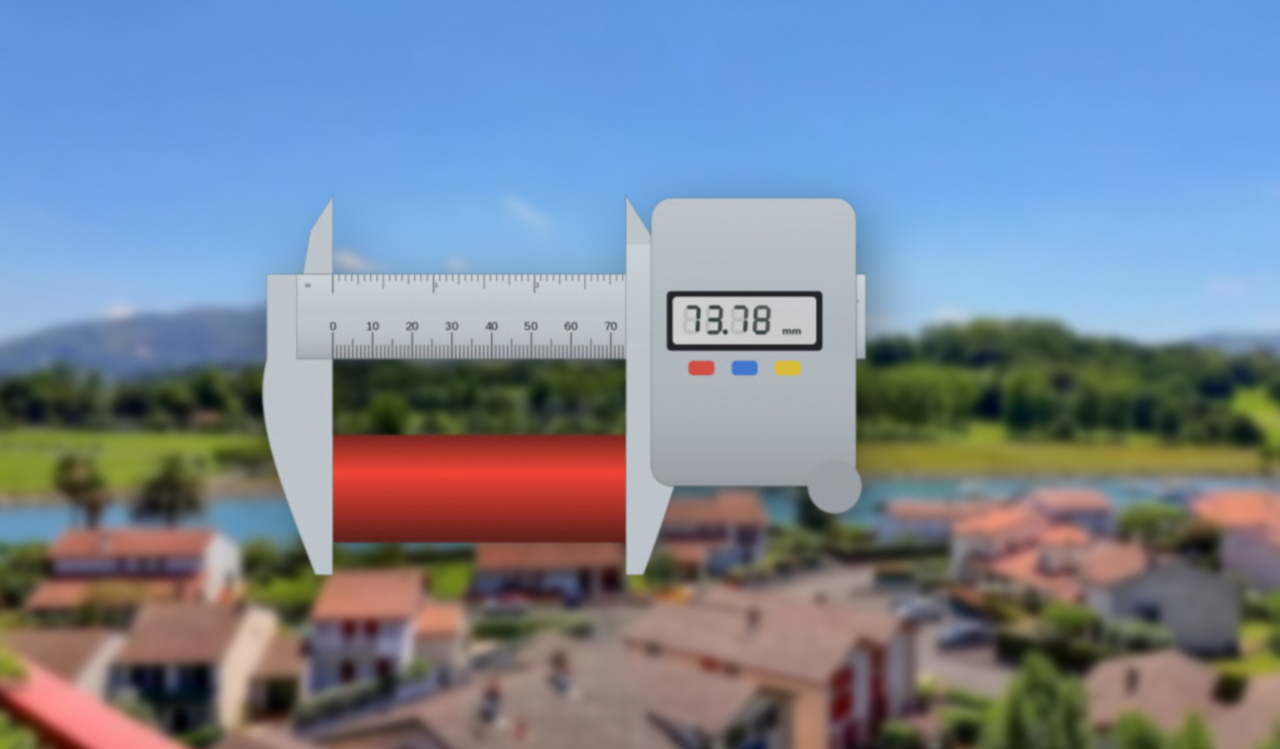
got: 73.78 mm
